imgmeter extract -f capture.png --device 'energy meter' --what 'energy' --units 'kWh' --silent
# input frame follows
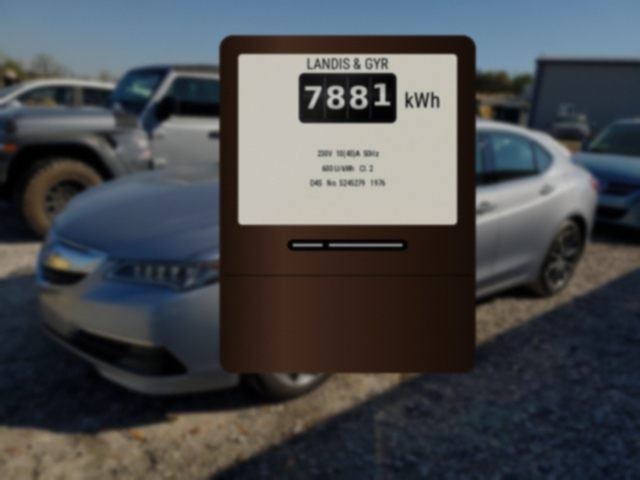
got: 7881 kWh
